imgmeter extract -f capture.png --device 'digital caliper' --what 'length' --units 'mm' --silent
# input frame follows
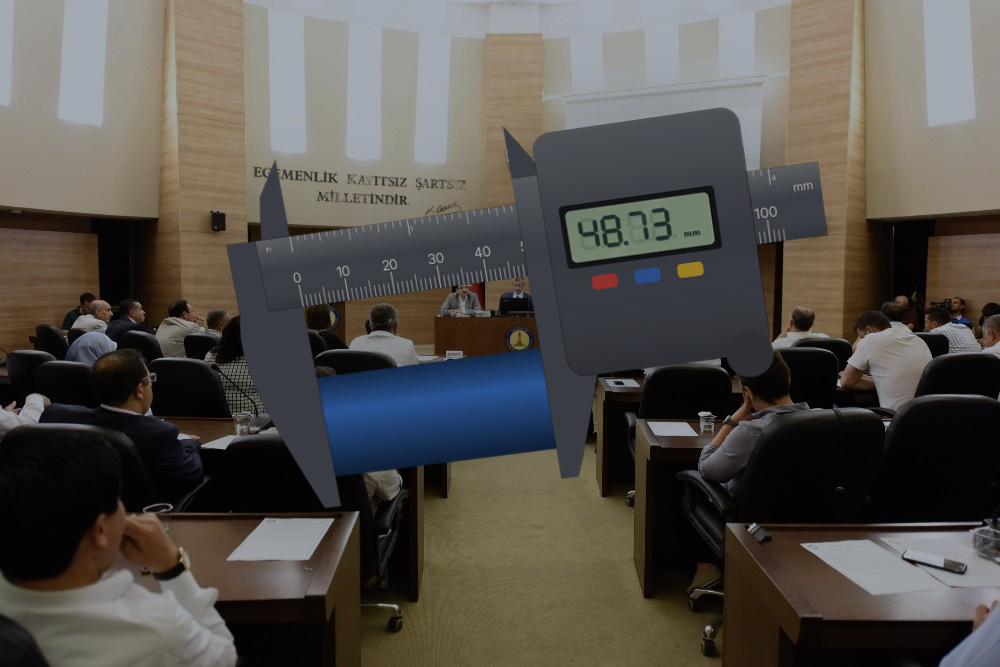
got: 48.73 mm
